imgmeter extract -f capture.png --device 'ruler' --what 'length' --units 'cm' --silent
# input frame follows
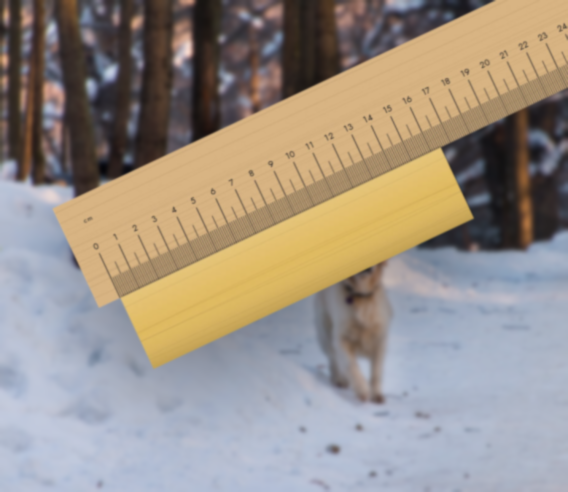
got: 16.5 cm
